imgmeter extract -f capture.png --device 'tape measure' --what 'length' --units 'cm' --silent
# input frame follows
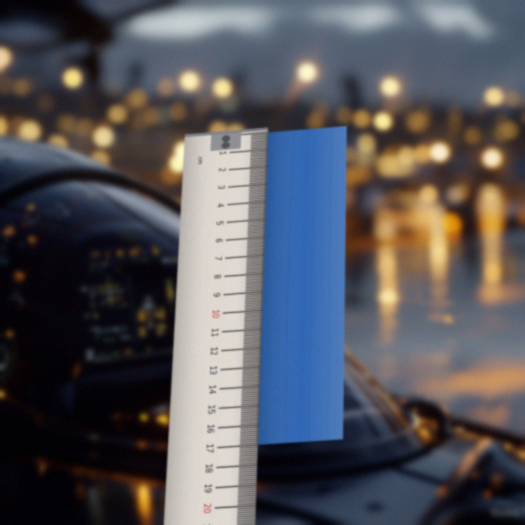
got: 17 cm
